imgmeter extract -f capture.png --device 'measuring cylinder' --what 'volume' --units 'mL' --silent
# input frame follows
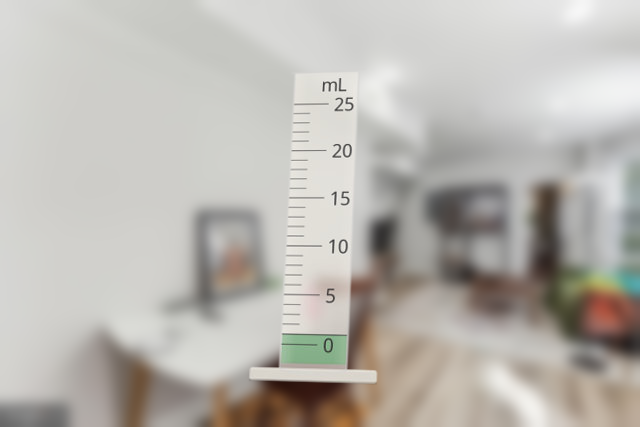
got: 1 mL
